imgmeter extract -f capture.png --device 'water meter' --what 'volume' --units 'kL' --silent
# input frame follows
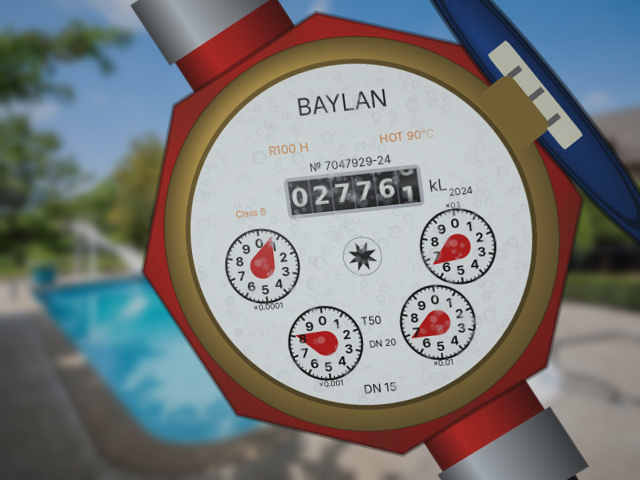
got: 27760.6680 kL
